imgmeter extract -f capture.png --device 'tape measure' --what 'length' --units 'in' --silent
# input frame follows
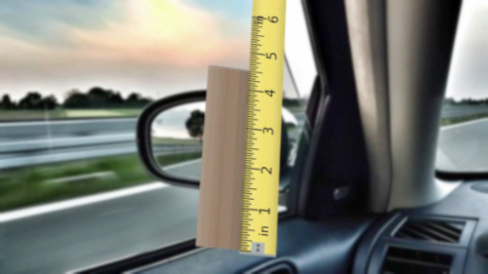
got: 4.5 in
